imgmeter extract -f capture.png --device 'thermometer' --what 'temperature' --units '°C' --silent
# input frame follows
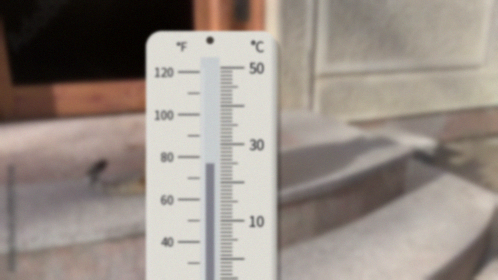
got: 25 °C
